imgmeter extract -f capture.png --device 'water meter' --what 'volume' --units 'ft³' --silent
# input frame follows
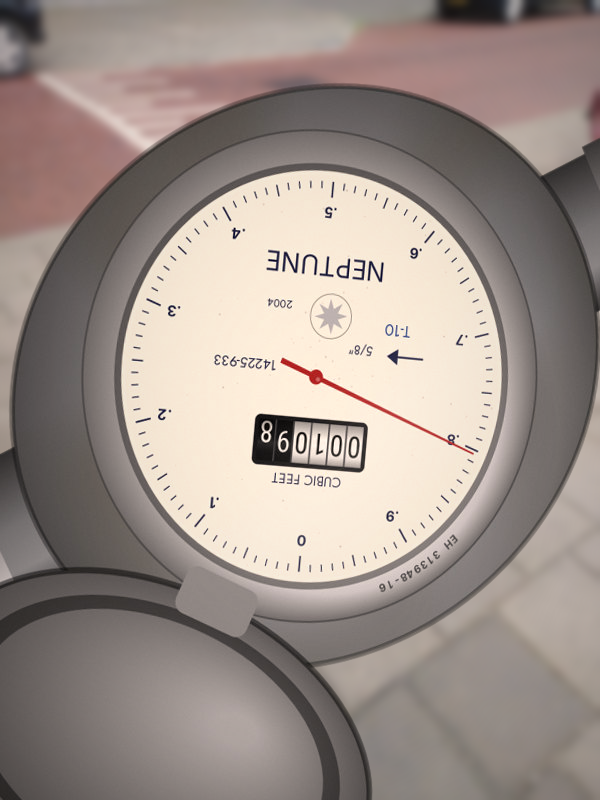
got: 1097.80 ft³
